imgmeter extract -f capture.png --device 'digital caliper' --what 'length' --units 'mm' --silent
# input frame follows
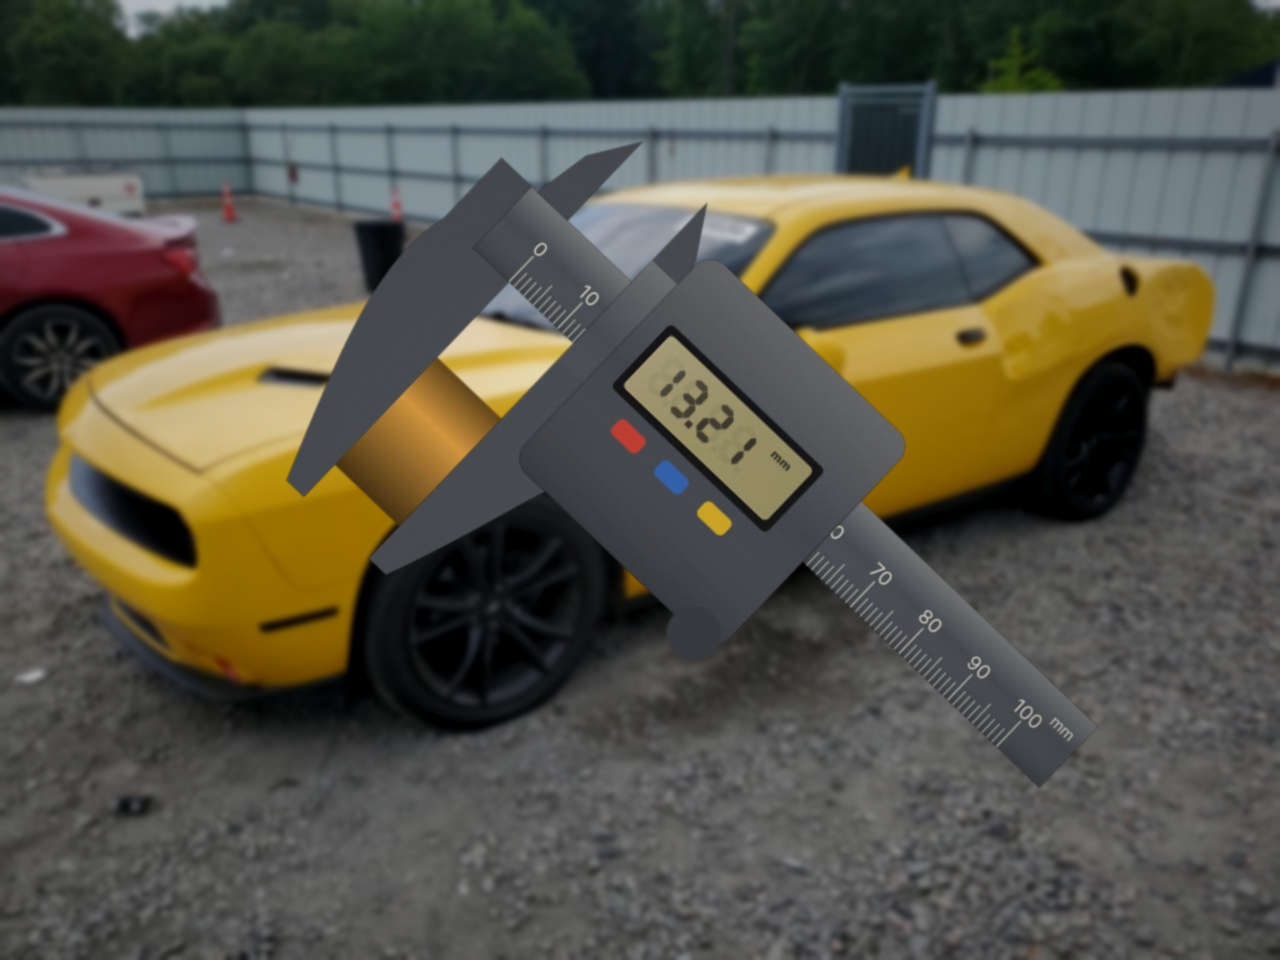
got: 13.21 mm
